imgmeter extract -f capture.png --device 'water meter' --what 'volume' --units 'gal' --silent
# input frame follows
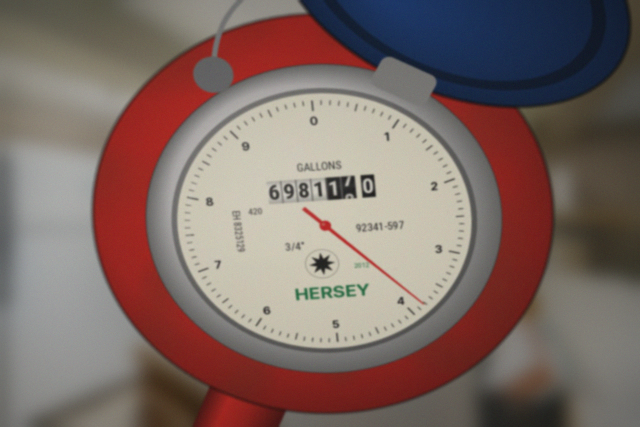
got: 6981173.8 gal
